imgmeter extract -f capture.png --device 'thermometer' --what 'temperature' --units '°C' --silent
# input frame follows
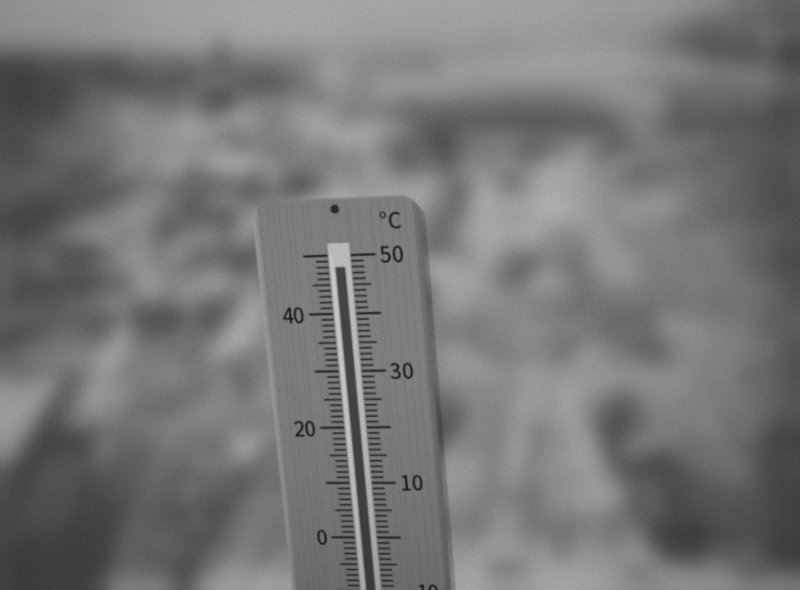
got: 48 °C
